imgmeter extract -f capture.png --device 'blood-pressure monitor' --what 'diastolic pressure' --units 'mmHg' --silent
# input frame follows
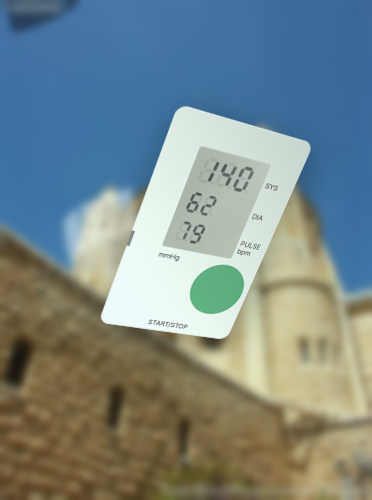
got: 62 mmHg
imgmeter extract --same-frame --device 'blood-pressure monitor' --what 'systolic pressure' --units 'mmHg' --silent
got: 140 mmHg
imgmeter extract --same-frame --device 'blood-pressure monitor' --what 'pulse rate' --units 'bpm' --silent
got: 79 bpm
